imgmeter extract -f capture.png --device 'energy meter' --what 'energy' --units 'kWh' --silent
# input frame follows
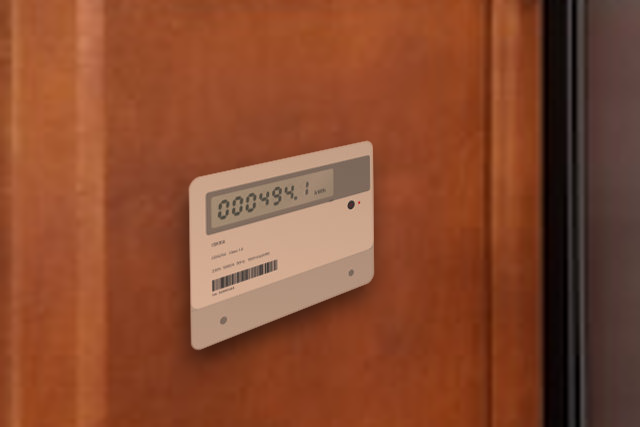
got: 494.1 kWh
